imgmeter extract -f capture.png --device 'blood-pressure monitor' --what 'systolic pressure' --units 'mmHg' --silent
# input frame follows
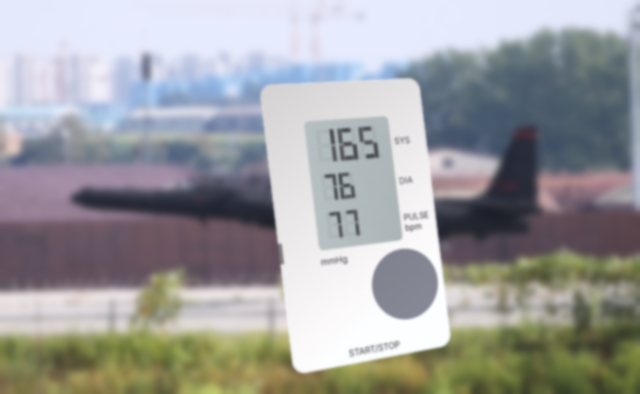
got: 165 mmHg
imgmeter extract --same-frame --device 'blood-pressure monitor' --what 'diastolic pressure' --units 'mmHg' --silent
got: 76 mmHg
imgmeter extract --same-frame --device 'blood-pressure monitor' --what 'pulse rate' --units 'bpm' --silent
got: 77 bpm
